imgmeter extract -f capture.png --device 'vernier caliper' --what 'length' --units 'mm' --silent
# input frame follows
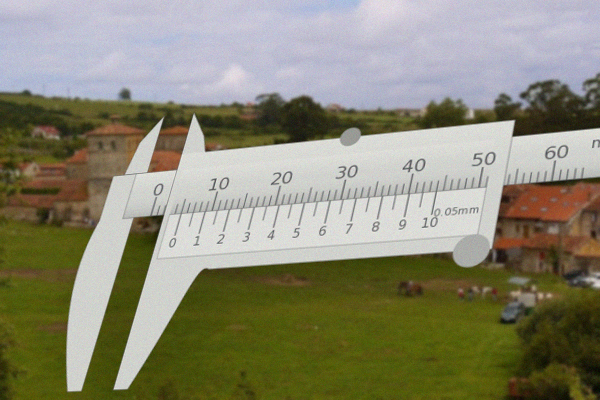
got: 5.0 mm
